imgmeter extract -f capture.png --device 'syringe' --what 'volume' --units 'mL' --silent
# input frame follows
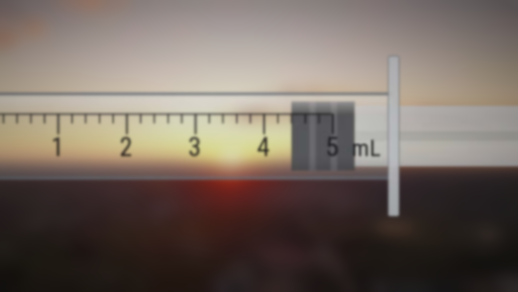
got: 4.4 mL
